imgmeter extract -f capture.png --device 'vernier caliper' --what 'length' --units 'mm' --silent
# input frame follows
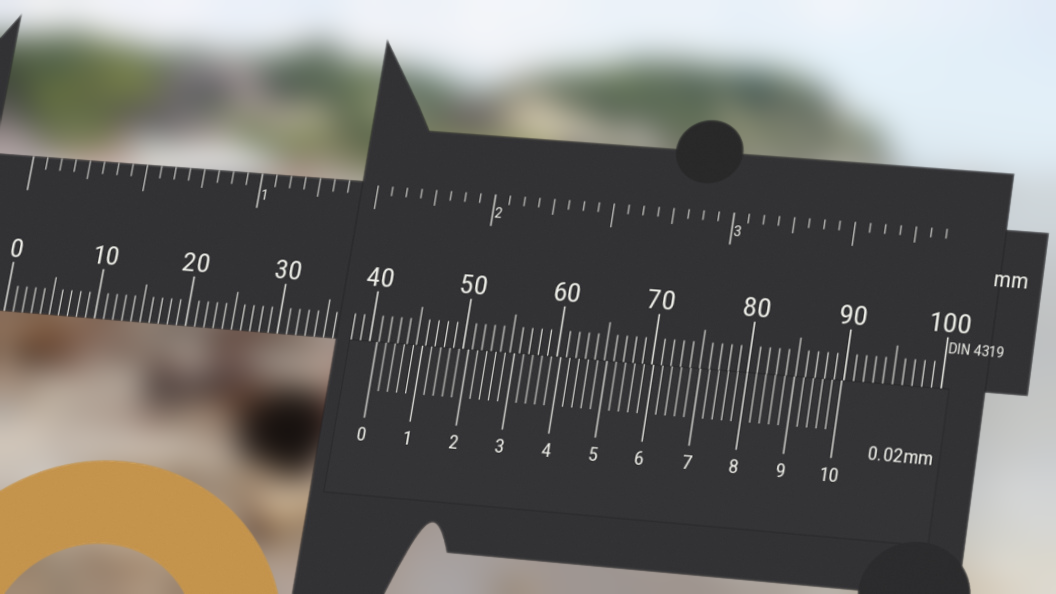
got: 40.8 mm
